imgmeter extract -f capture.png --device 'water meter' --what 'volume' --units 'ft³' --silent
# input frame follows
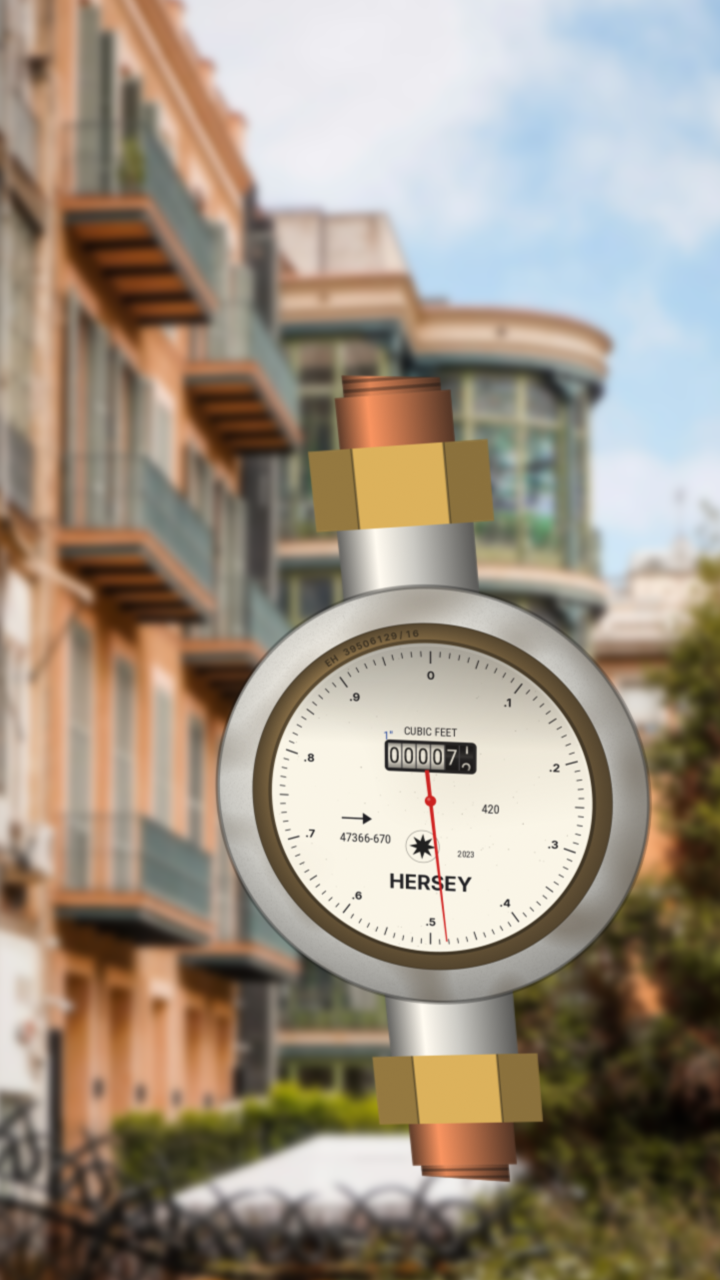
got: 71.48 ft³
